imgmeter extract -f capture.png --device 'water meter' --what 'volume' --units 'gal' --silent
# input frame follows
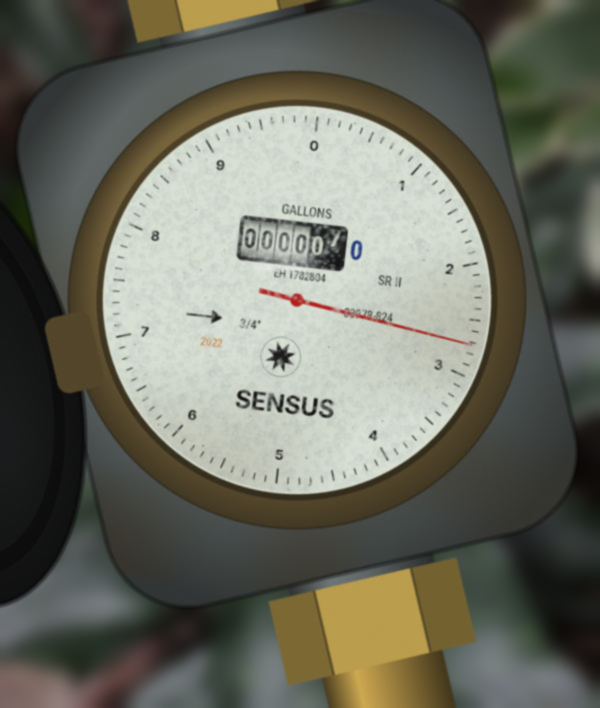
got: 72.7 gal
